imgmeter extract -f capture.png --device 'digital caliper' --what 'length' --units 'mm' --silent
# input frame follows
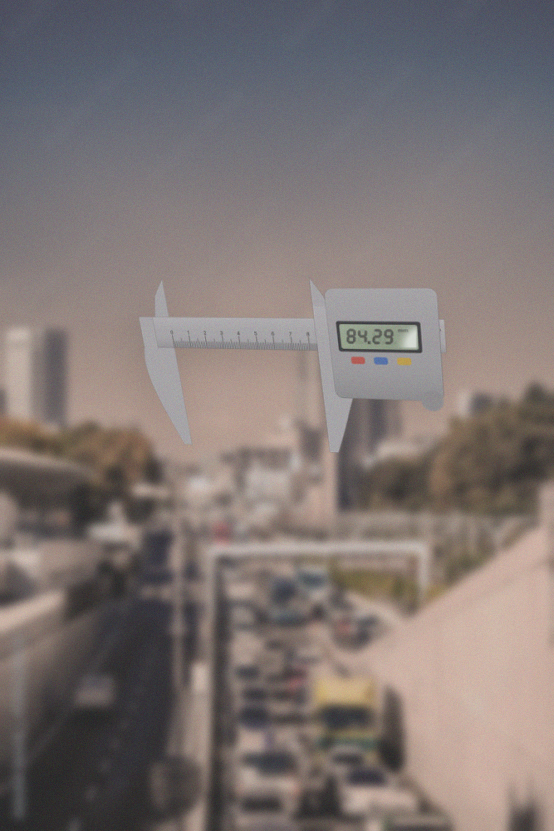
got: 84.29 mm
